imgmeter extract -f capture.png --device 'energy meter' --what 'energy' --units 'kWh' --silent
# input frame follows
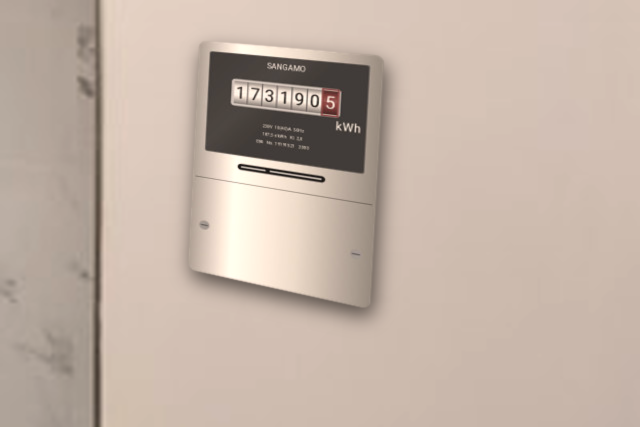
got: 173190.5 kWh
